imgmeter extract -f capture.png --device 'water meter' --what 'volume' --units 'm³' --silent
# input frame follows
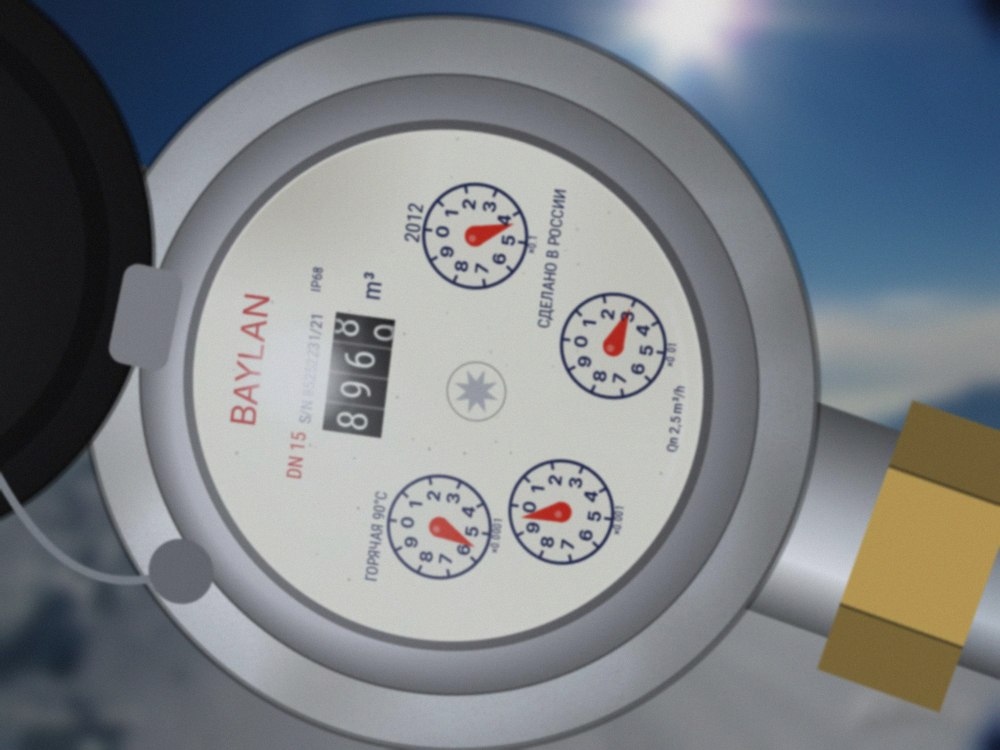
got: 8968.4295 m³
